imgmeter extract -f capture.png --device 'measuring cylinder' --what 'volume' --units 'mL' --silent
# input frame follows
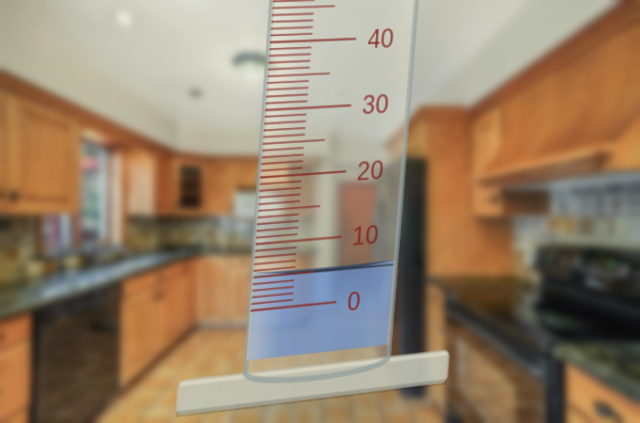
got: 5 mL
